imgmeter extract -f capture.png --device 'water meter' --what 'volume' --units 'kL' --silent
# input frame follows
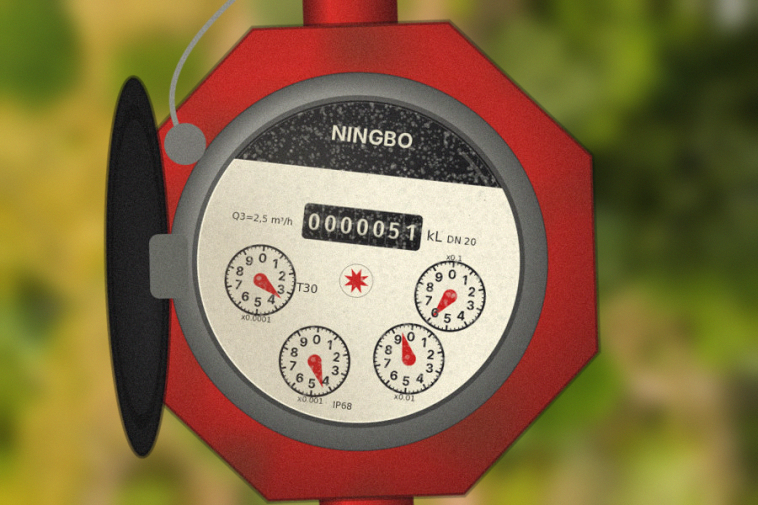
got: 51.5943 kL
